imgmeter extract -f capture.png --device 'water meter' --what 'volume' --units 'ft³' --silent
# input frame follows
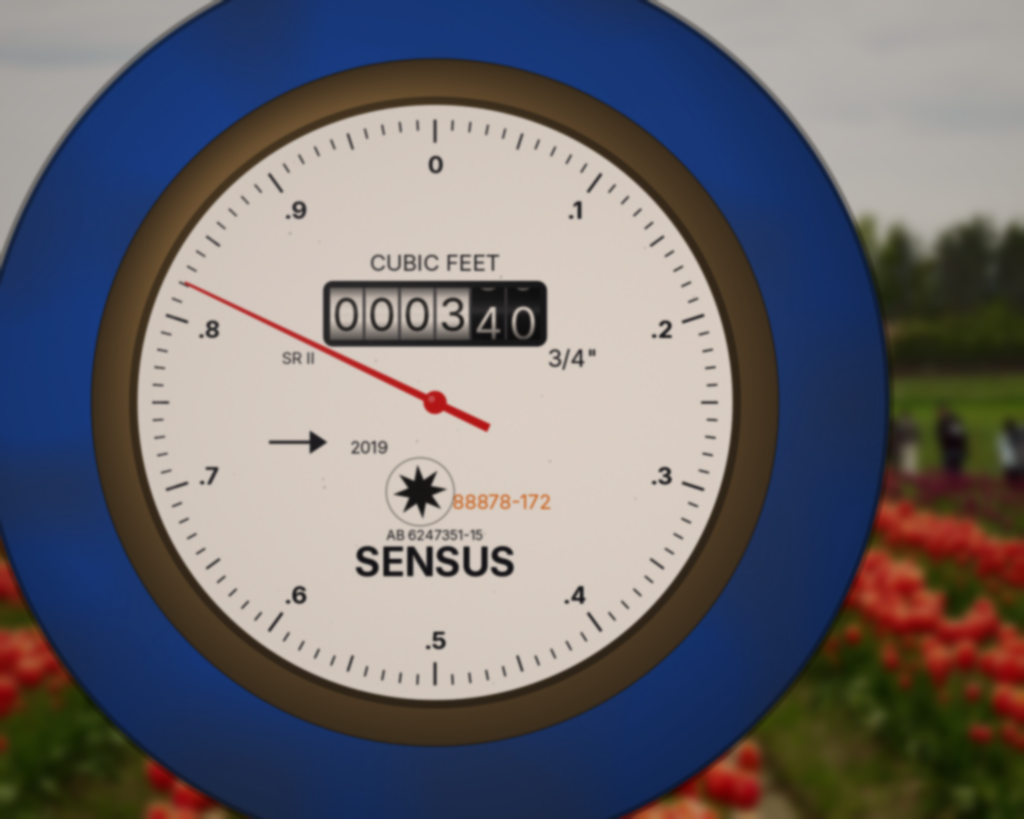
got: 339.82 ft³
